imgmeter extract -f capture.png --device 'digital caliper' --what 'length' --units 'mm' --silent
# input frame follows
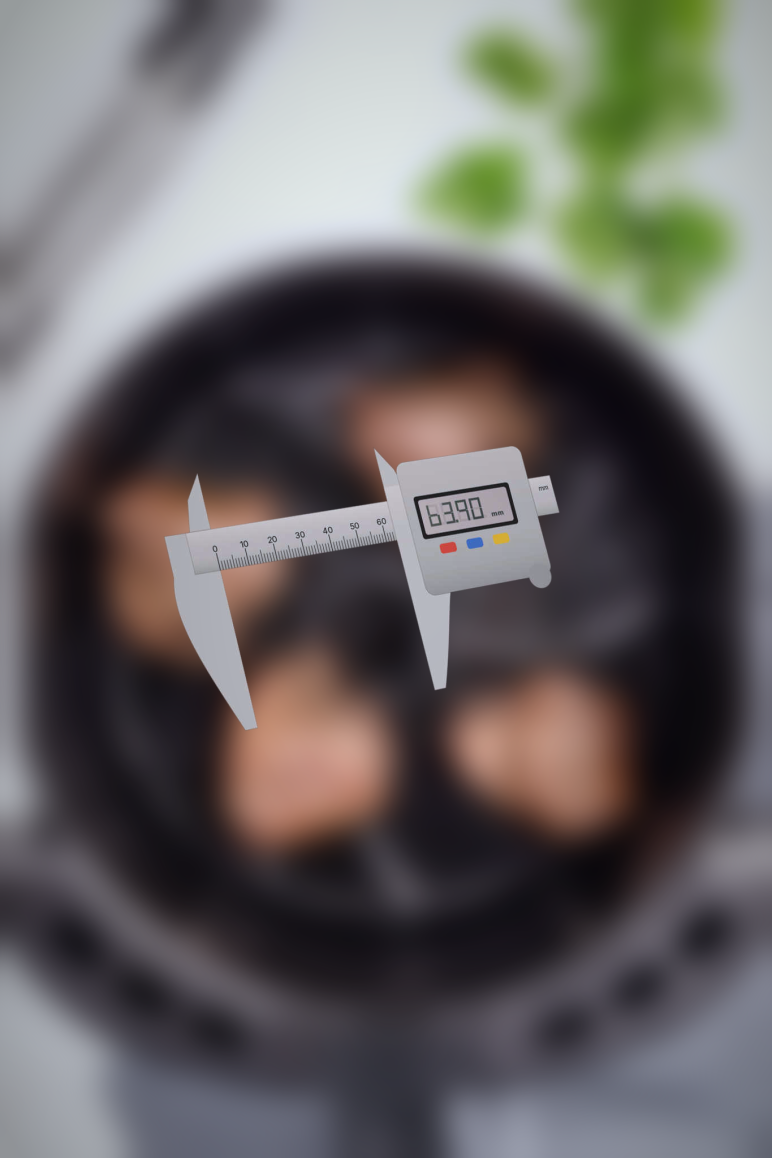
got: 63.90 mm
